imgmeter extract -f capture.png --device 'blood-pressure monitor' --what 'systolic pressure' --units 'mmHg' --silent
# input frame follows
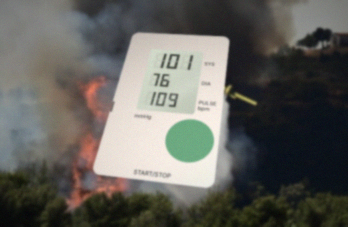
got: 101 mmHg
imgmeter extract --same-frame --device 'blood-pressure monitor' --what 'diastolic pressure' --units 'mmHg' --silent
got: 76 mmHg
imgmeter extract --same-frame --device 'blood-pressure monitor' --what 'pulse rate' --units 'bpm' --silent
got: 109 bpm
